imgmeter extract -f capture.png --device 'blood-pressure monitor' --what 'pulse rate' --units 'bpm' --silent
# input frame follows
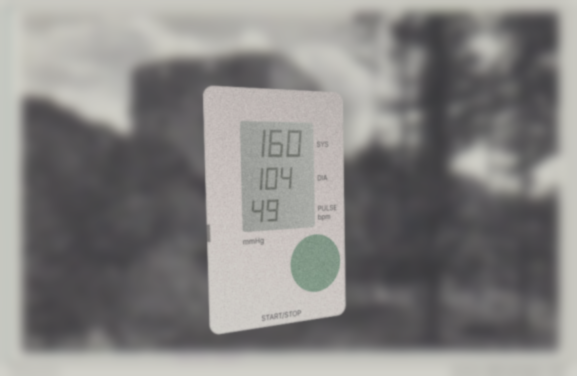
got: 49 bpm
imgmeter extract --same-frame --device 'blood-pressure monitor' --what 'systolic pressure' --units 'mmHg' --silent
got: 160 mmHg
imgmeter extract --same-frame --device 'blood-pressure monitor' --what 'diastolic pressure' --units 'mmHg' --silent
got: 104 mmHg
